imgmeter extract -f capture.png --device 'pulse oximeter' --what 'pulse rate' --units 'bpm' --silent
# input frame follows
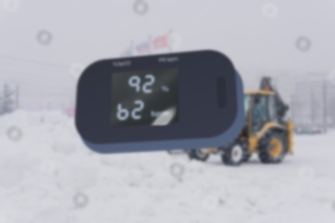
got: 62 bpm
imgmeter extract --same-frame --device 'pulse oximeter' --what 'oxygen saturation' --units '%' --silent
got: 92 %
